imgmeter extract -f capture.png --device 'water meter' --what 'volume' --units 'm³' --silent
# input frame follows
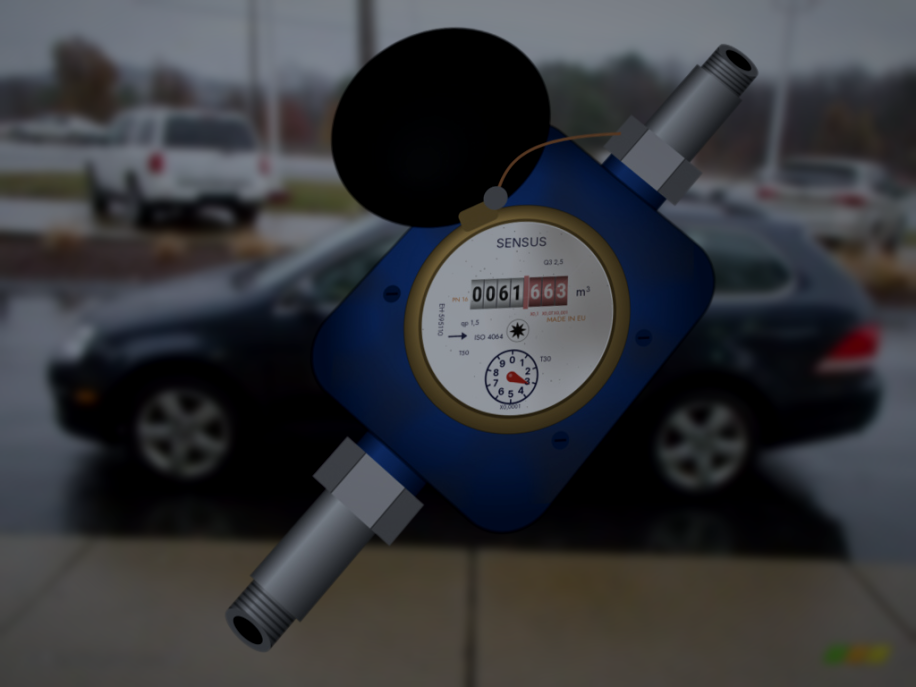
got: 61.6633 m³
